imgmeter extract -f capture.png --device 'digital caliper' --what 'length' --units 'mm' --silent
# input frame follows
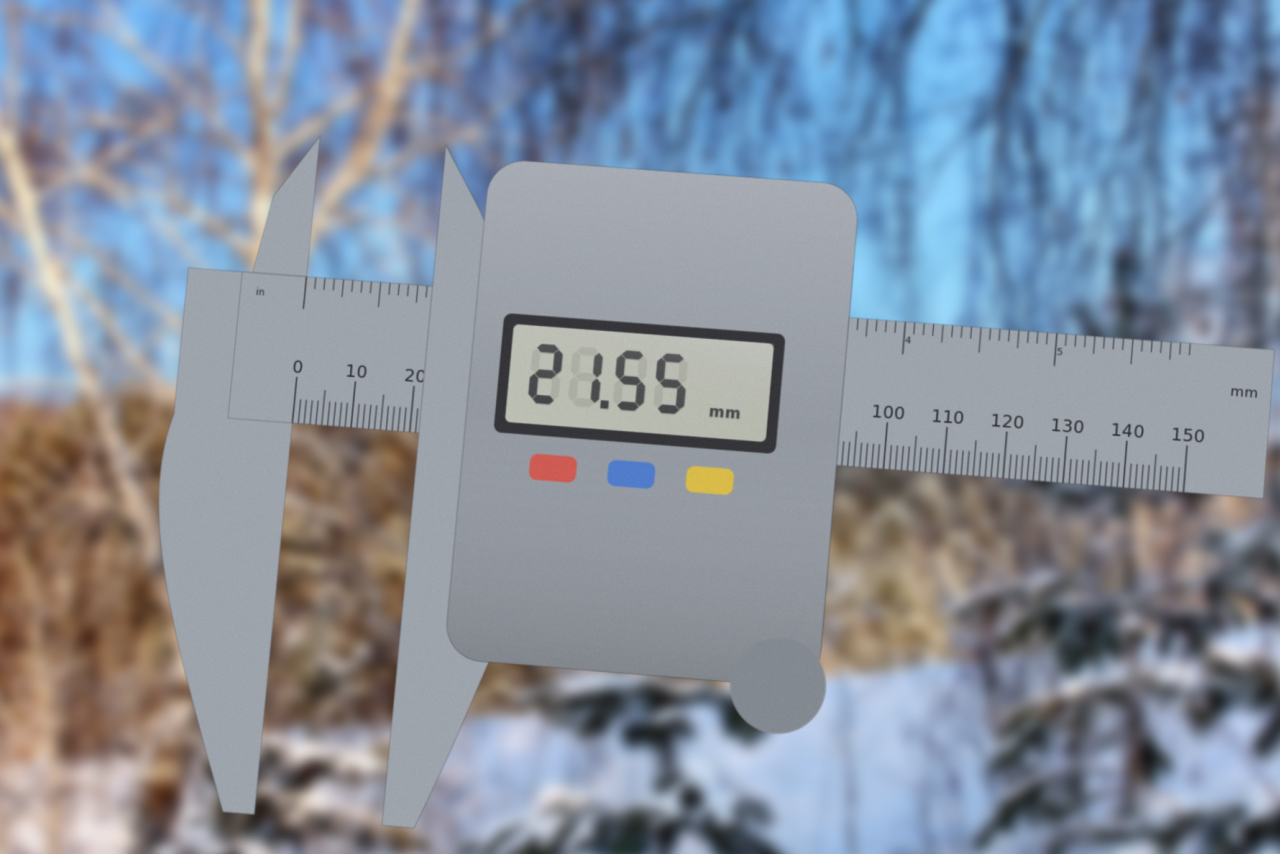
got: 21.55 mm
